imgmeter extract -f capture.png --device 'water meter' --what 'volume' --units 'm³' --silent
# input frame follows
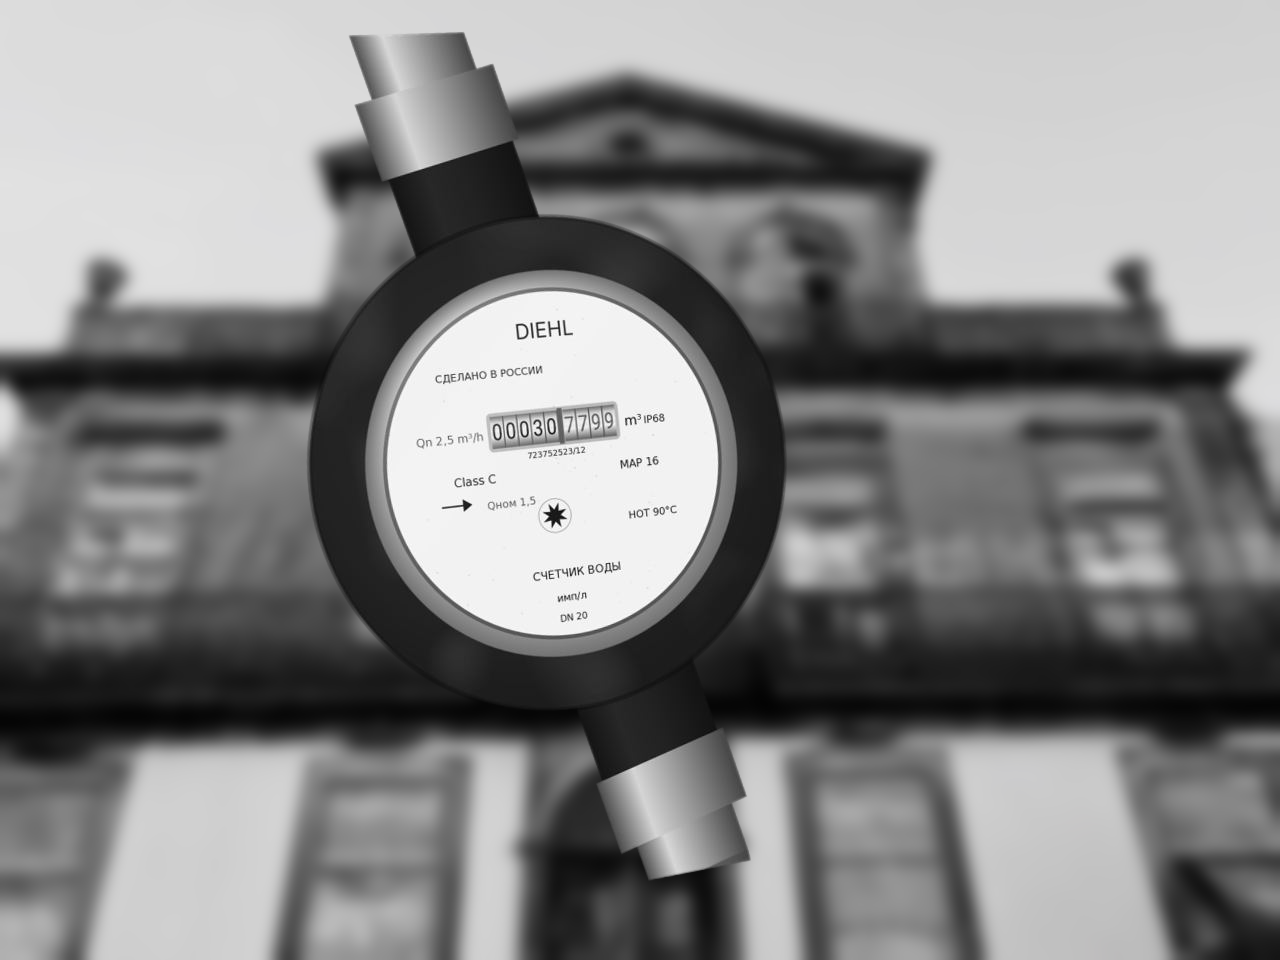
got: 30.7799 m³
